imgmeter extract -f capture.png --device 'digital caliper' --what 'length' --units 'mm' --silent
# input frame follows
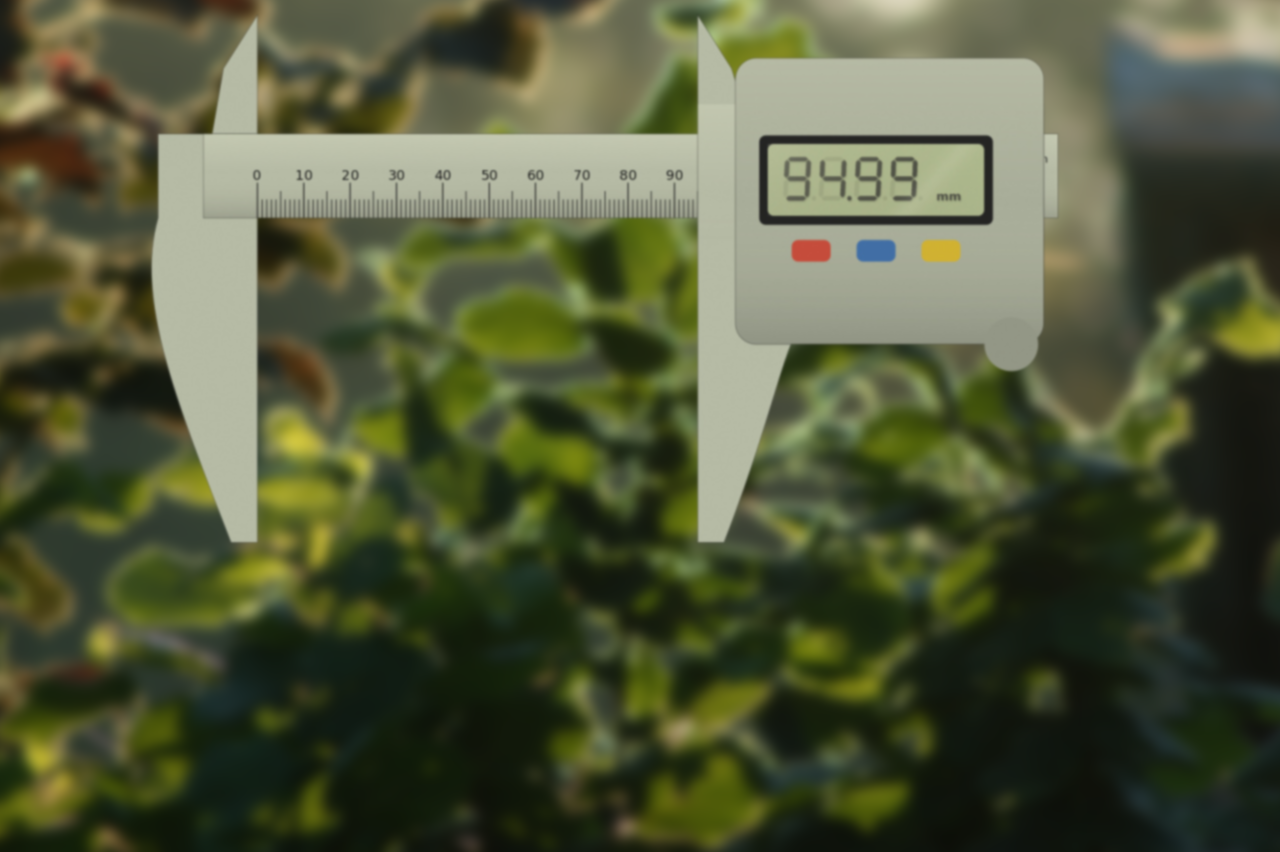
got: 94.99 mm
